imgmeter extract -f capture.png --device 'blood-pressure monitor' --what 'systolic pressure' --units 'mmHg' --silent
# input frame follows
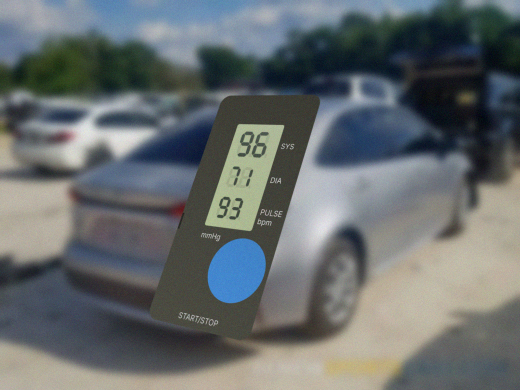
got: 96 mmHg
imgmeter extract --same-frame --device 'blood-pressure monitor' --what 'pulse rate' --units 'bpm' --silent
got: 93 bpm
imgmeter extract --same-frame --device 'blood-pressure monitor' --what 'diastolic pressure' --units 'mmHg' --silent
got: 71 mmHg
